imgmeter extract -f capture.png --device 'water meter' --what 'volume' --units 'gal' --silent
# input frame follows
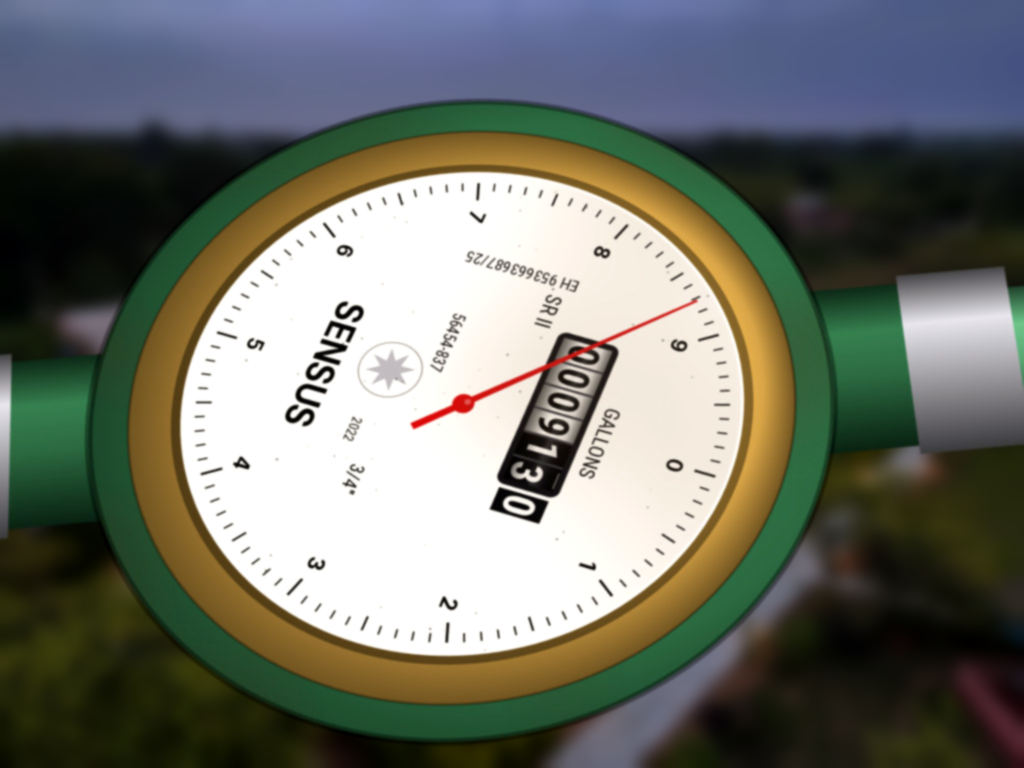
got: 9128.7 gal
